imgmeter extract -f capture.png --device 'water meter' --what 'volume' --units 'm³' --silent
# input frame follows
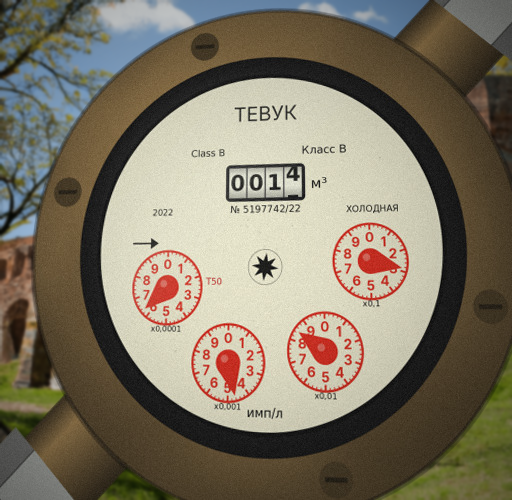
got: 14.2846 m³
